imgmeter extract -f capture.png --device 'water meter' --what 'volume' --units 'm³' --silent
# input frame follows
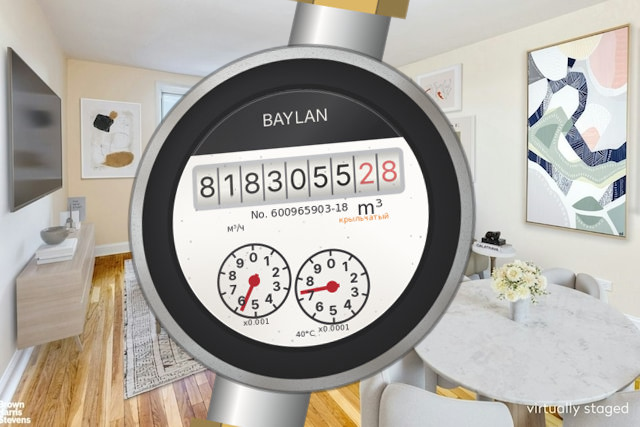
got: 8183055.2857 m³
